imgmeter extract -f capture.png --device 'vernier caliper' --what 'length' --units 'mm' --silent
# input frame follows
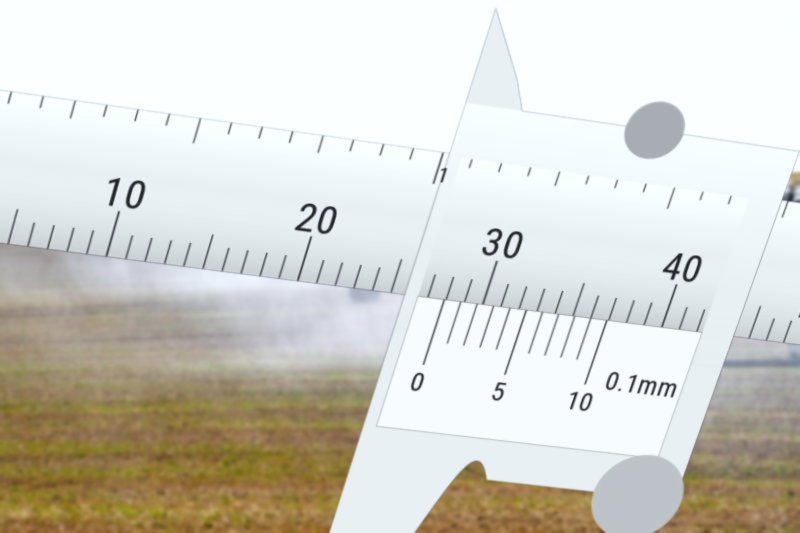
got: 27.9 mm
